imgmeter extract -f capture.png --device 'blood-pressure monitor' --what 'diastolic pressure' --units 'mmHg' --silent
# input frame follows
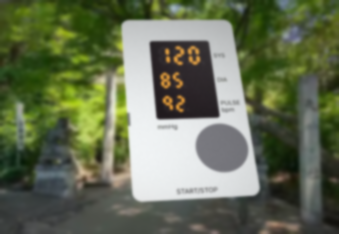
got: 85 mmHg
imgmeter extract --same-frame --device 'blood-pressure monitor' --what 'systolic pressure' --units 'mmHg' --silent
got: 120 mmHg
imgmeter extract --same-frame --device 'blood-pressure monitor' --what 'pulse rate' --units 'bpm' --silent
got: 92 bpm
